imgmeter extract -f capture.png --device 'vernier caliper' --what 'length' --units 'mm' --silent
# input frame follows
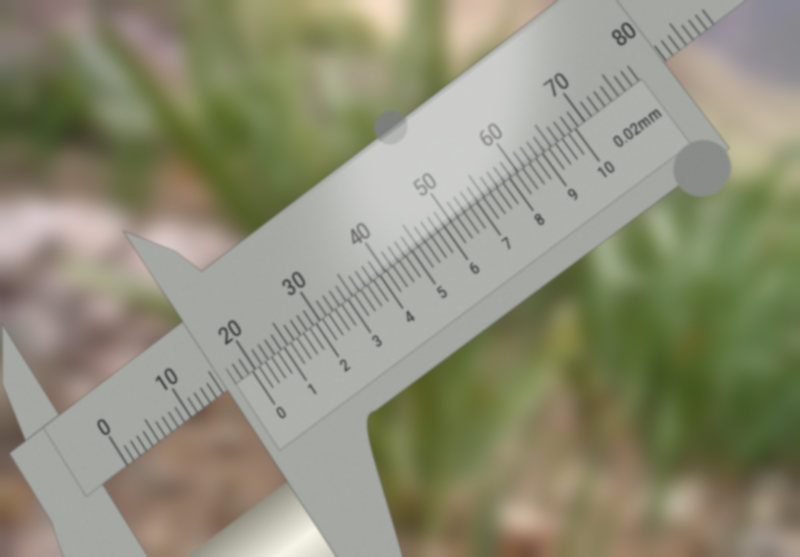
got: 19.6 mm
